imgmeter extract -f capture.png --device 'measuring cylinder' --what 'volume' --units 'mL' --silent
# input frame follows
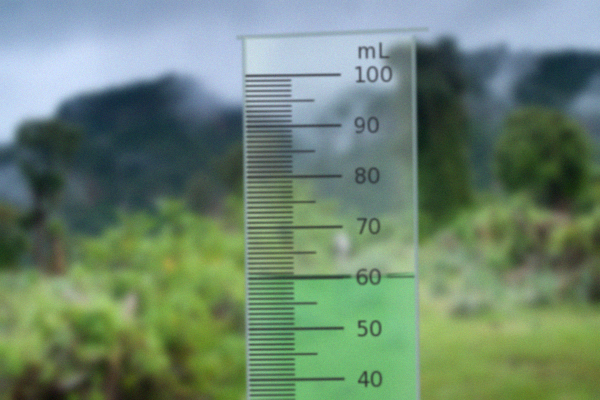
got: 60 mL
